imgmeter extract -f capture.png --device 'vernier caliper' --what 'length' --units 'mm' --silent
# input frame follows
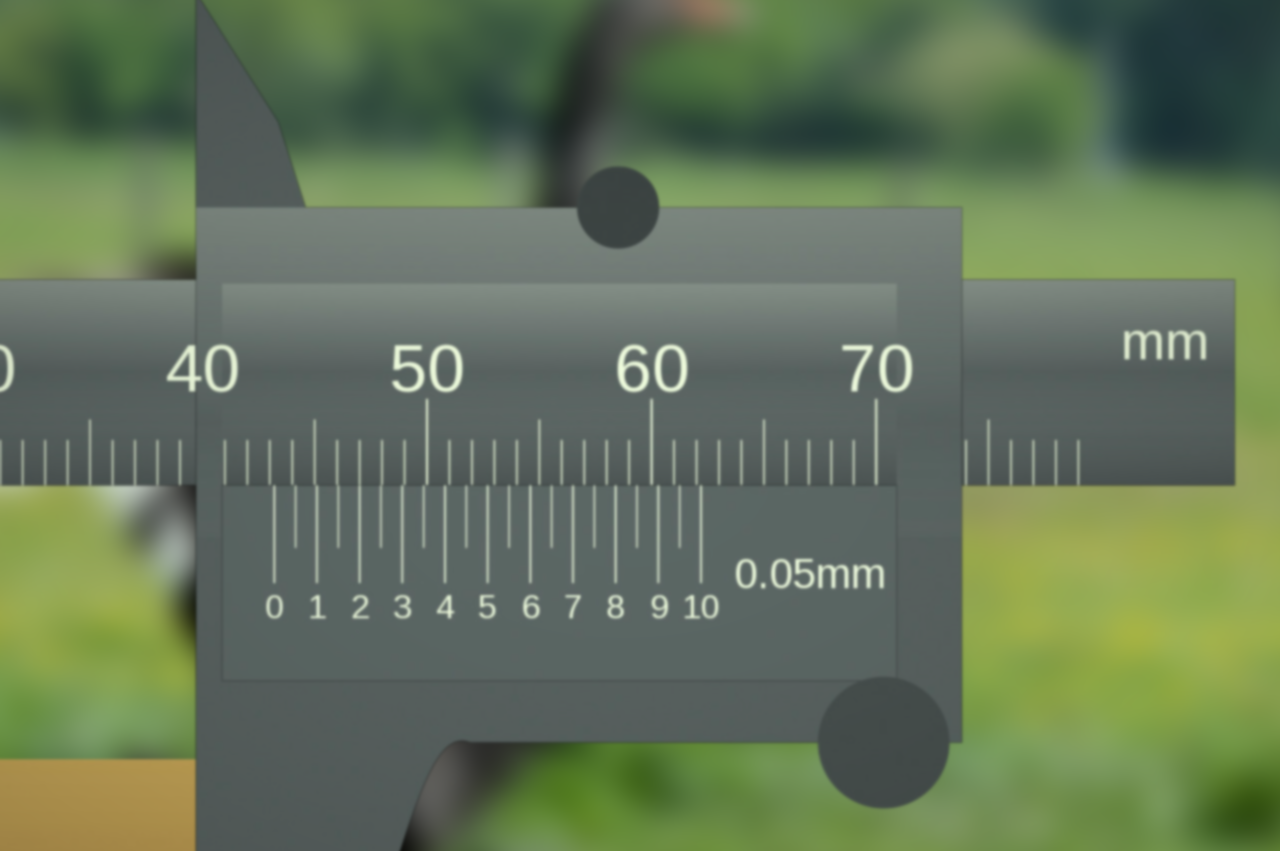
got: 43.2 mm
